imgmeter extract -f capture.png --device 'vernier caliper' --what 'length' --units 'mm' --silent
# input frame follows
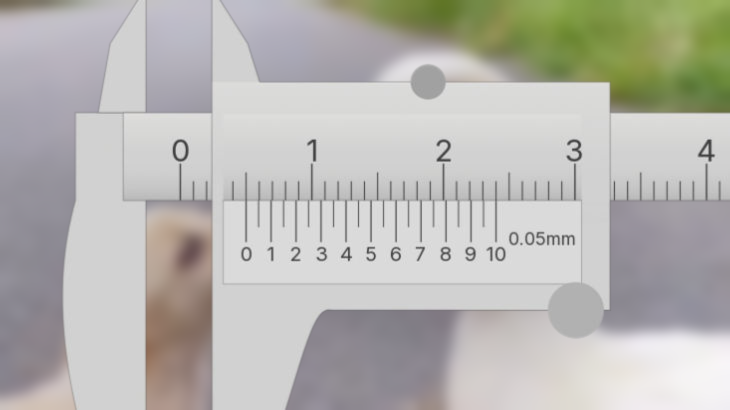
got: 5.0 mm
